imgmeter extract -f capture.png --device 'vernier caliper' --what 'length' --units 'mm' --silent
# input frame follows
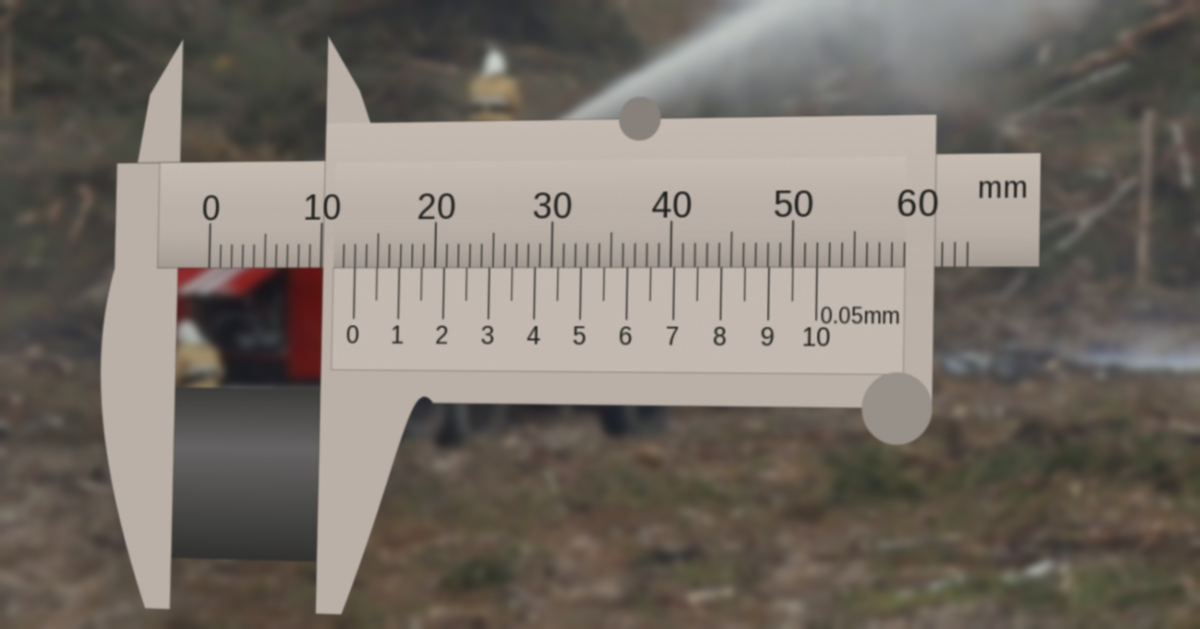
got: 13.0 mm
